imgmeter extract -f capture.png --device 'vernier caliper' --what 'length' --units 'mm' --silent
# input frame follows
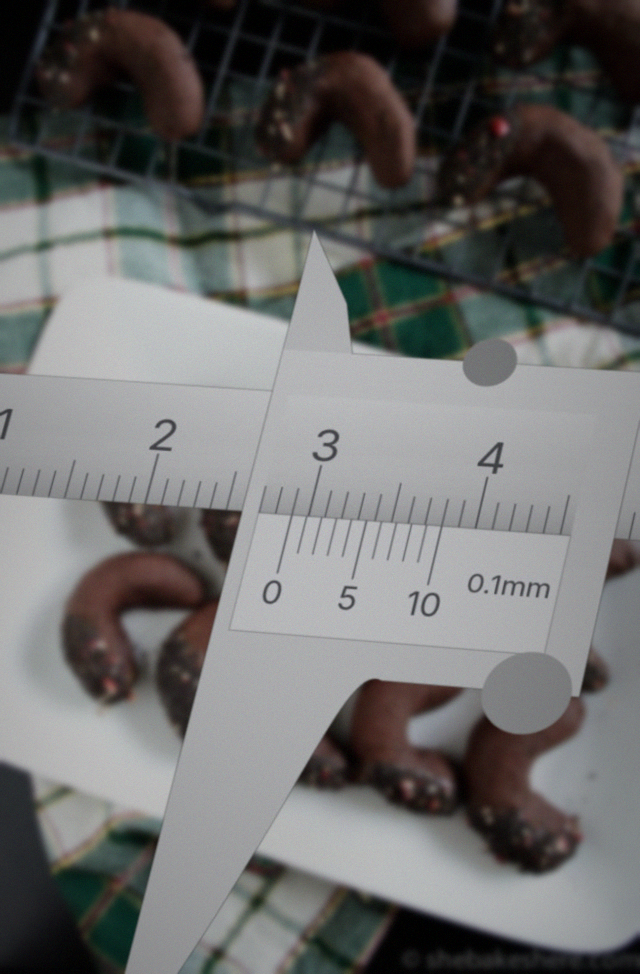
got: 29.0 mm
